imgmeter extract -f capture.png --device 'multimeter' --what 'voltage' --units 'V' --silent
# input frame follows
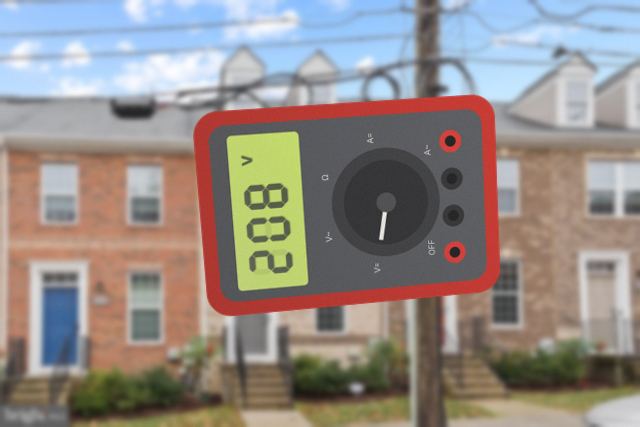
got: 208 V
